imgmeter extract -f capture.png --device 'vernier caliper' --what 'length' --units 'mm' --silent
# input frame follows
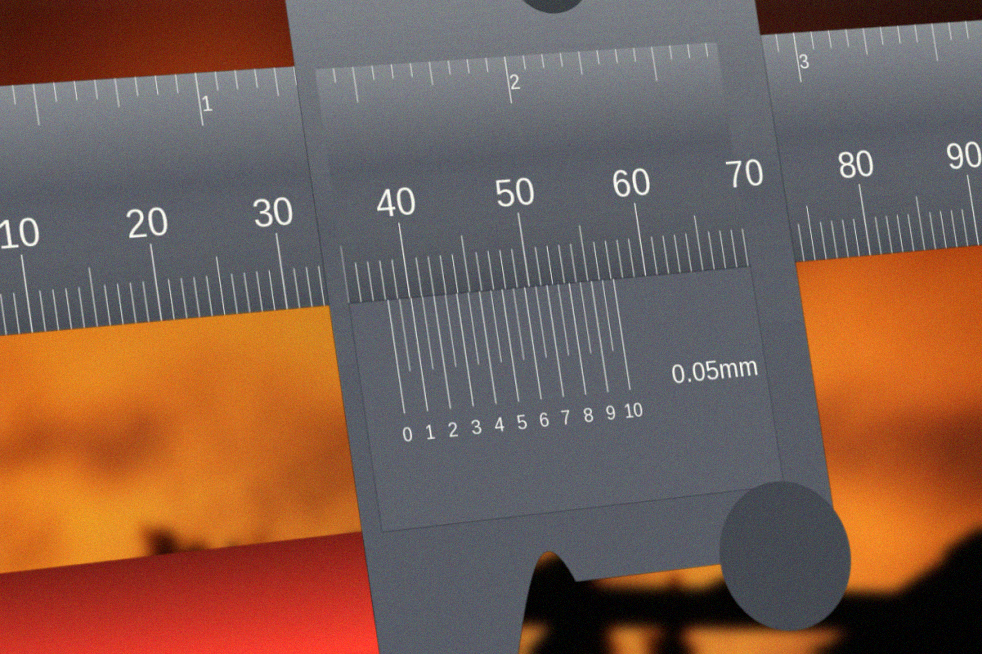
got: 38.2 mm
